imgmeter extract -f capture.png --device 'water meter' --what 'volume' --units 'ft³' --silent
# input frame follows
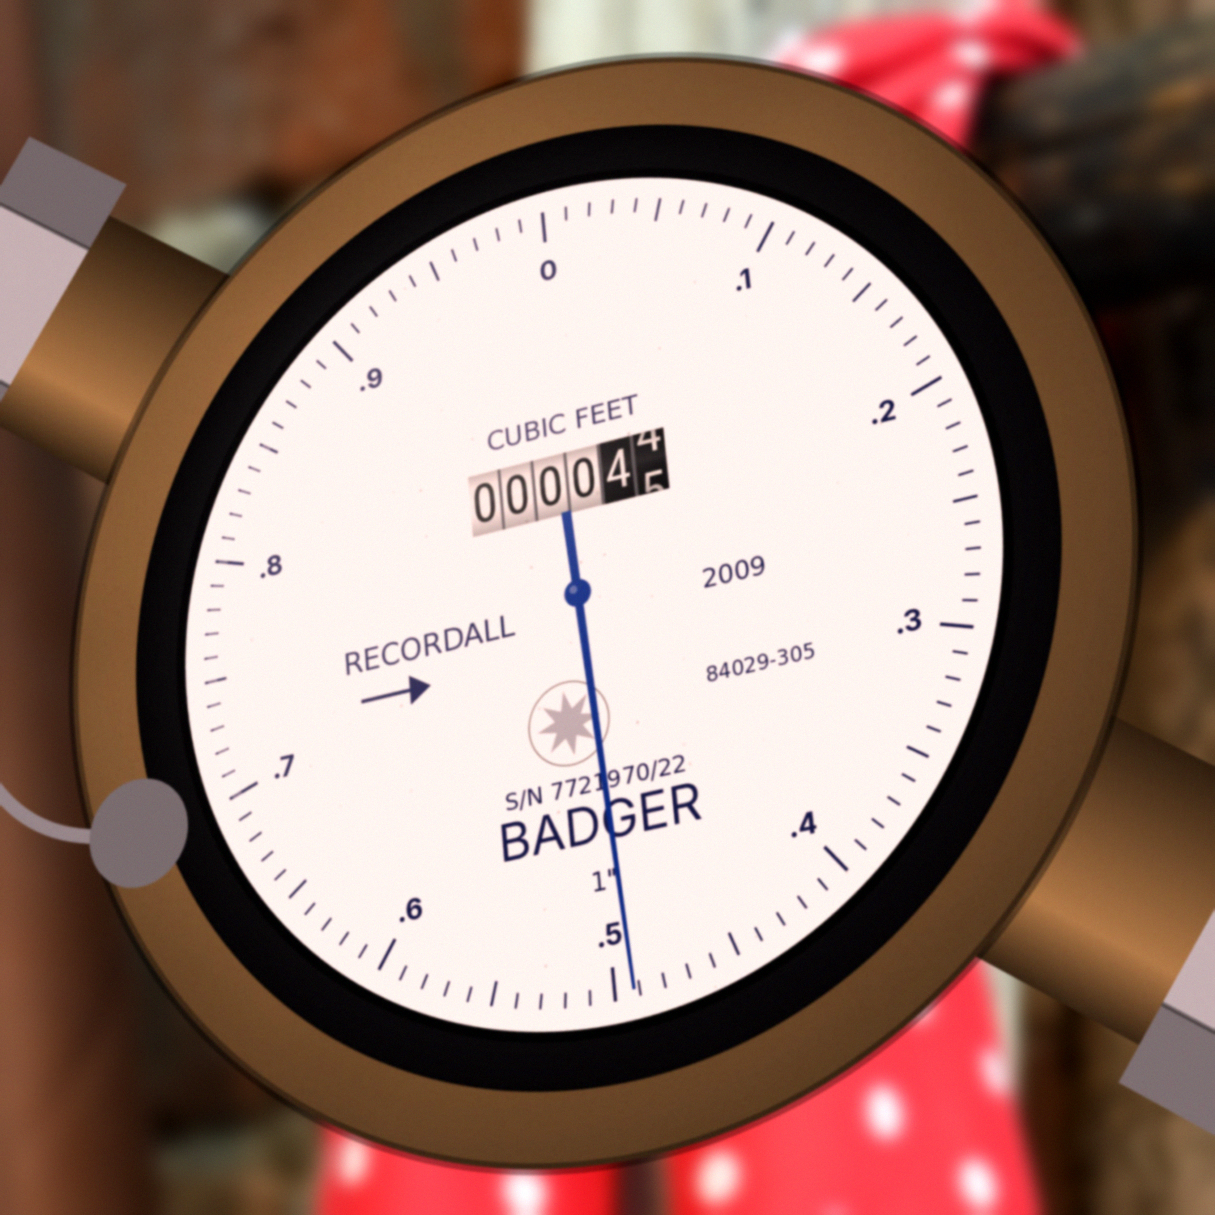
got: 44.49 ft³
